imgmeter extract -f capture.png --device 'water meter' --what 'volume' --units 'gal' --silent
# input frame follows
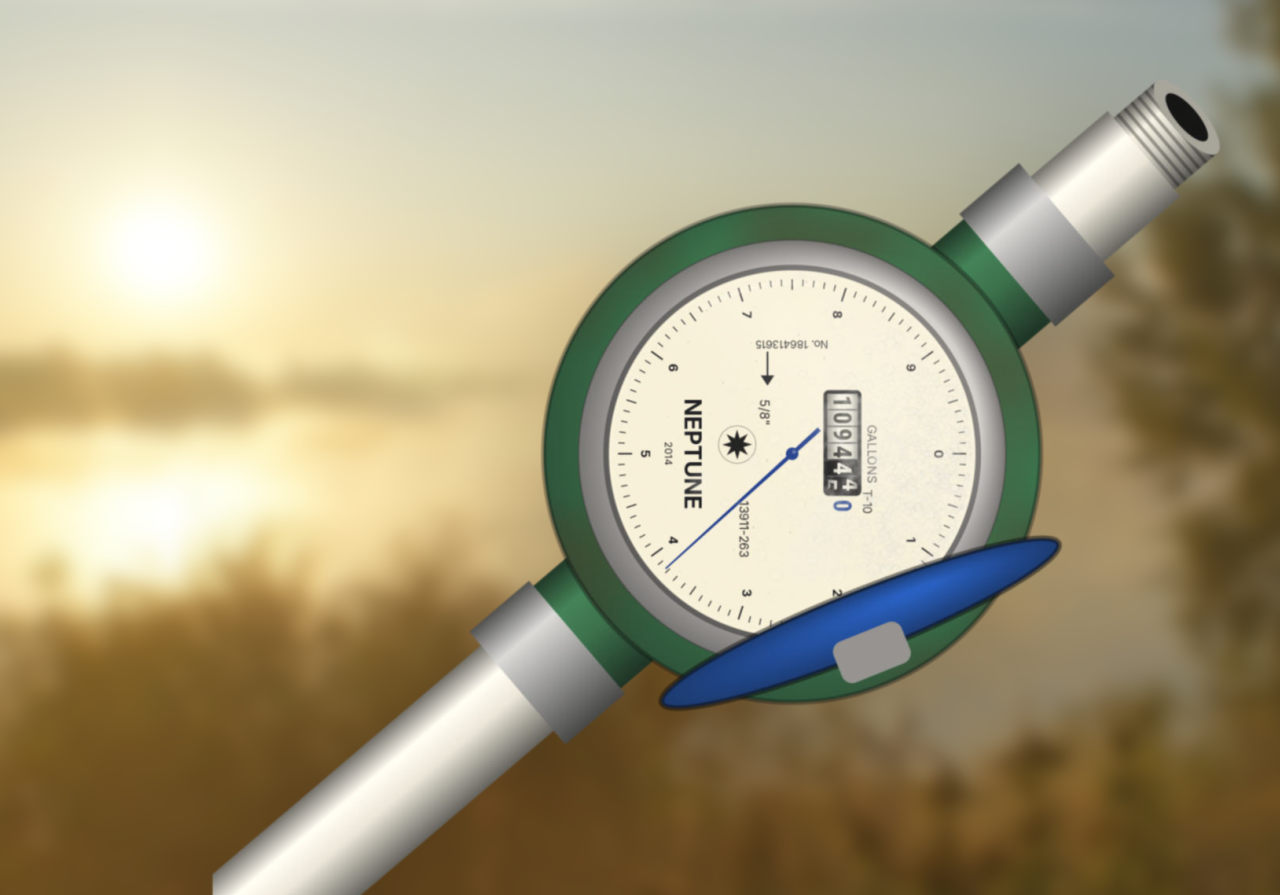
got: 1094443.8 gal
